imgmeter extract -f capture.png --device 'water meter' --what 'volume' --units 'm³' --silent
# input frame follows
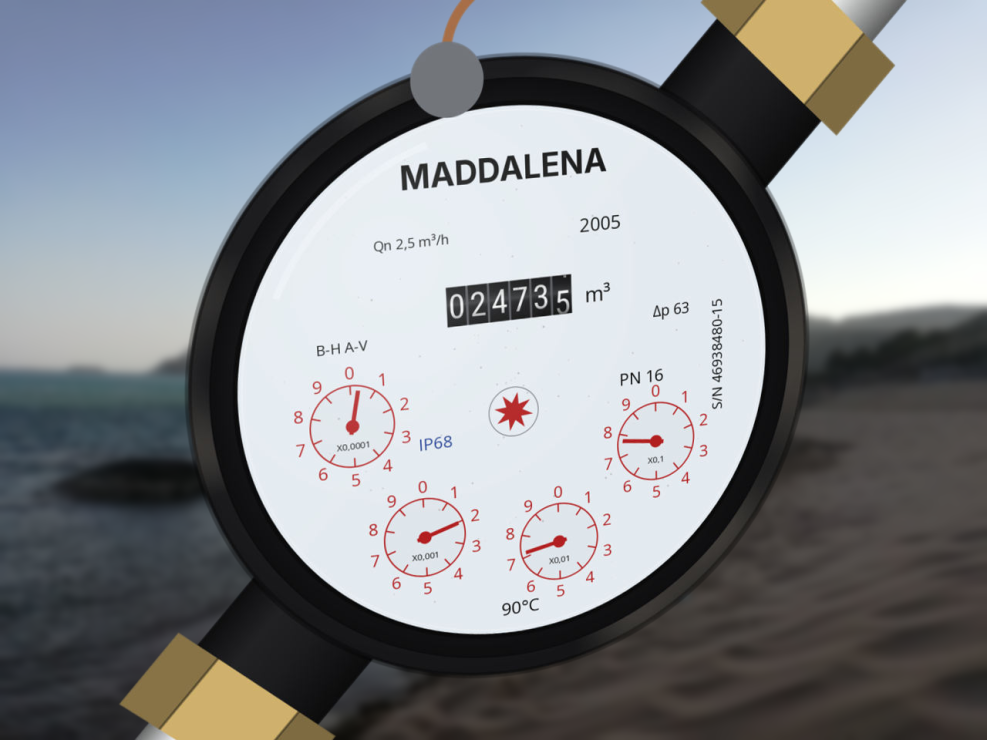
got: 24734.7720 m³
